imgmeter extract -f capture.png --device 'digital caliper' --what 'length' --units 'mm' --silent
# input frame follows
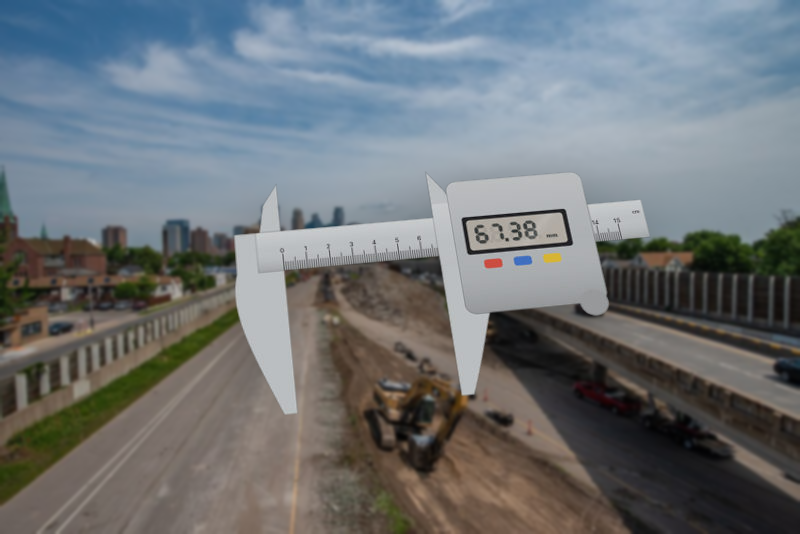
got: 67.38 mm
